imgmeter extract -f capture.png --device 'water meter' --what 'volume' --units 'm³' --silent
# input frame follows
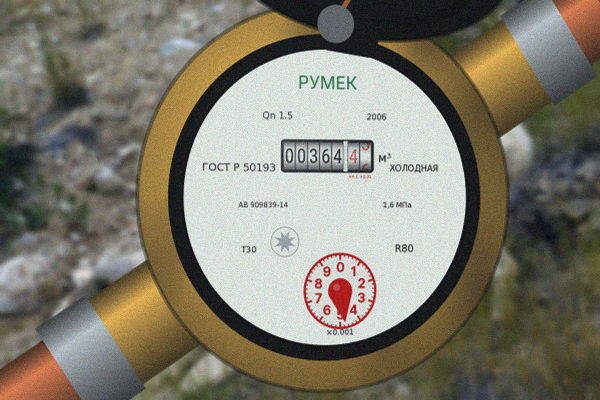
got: 364.454 m³
